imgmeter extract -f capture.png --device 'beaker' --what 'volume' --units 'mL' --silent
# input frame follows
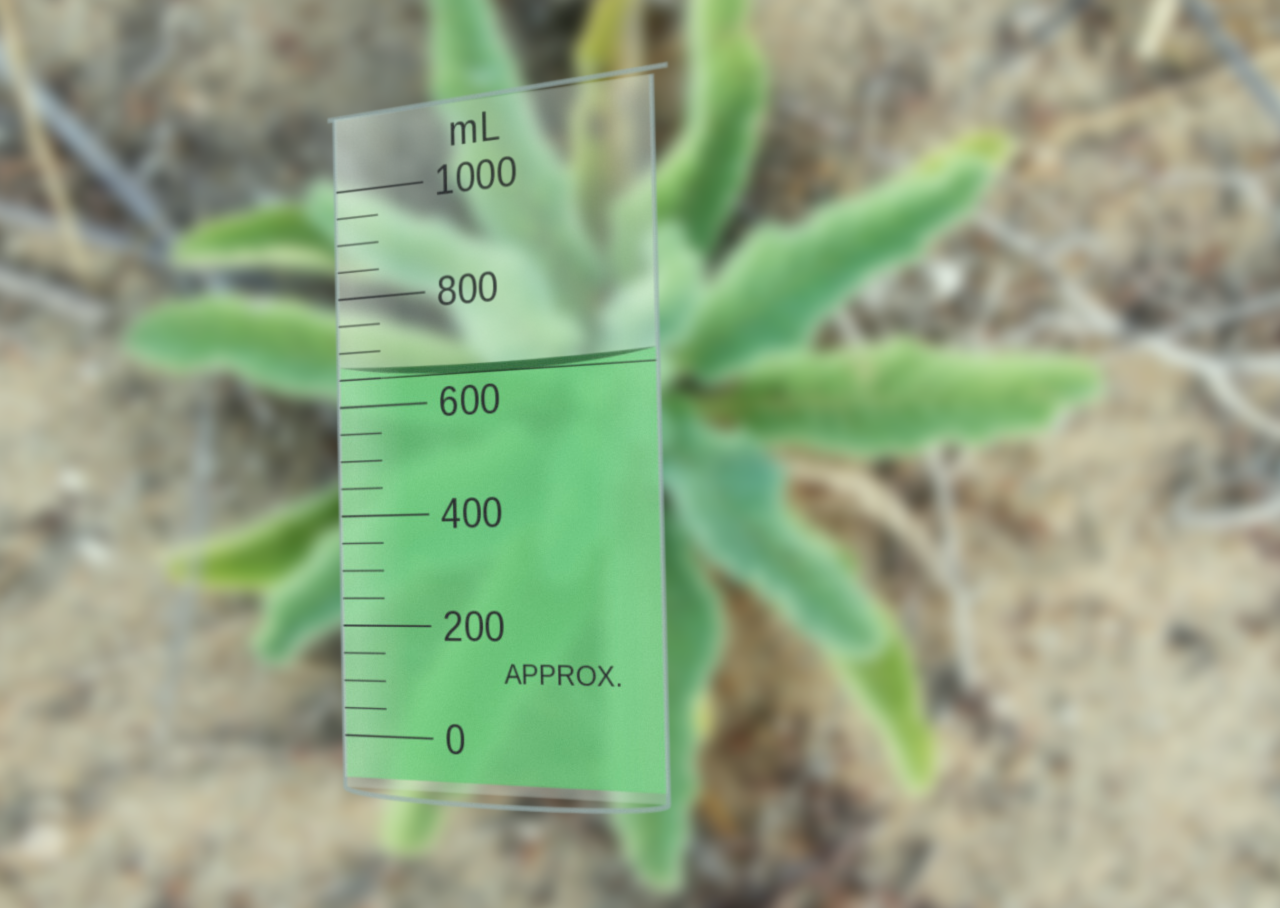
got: 650 mL
